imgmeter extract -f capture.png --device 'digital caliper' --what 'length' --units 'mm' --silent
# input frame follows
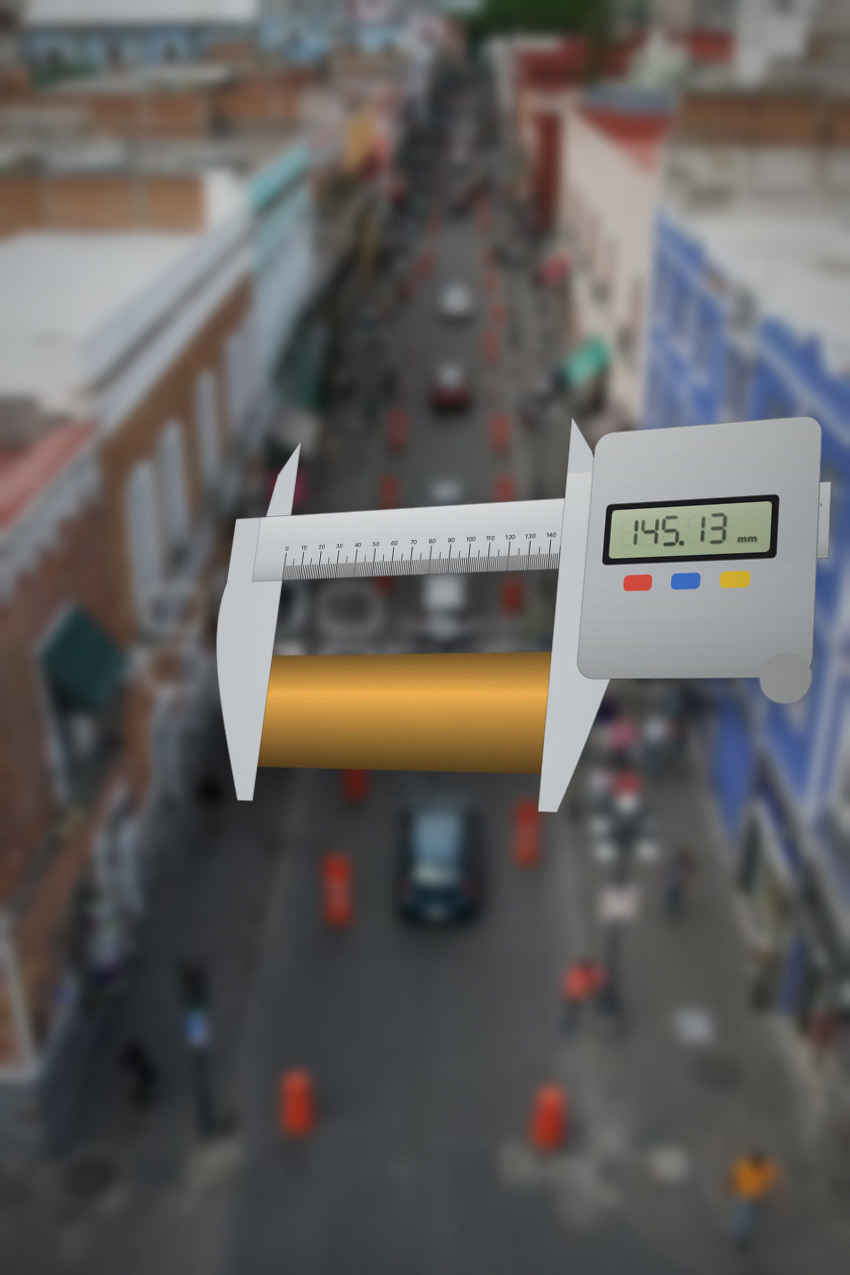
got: 145.13 mm
